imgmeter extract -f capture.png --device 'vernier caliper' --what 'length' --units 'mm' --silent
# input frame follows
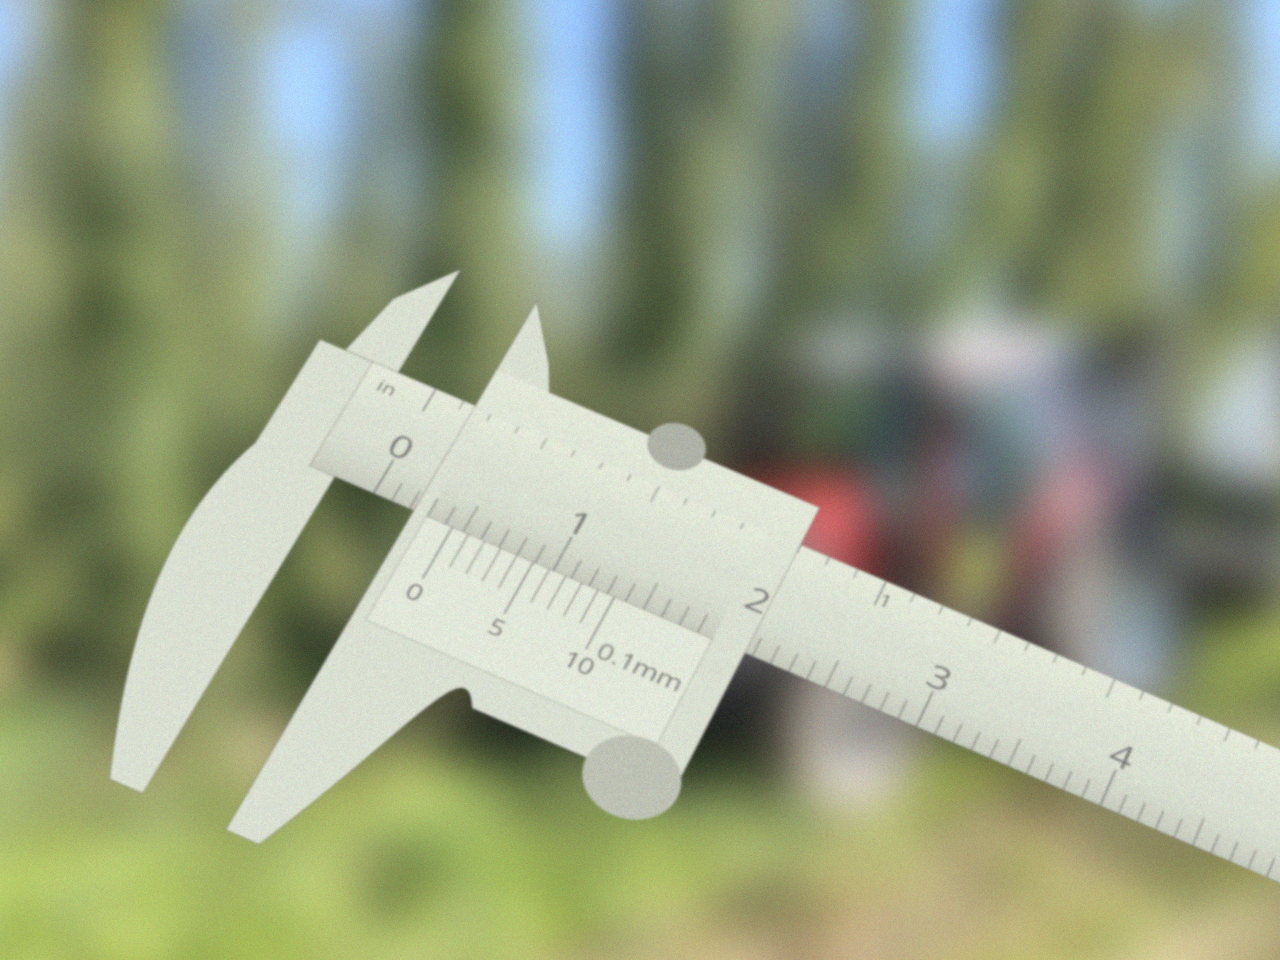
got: 4.4 mm
